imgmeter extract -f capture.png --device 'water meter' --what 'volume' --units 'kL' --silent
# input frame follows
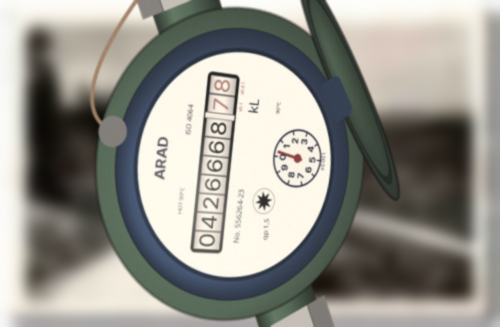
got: 426668.780 kL
